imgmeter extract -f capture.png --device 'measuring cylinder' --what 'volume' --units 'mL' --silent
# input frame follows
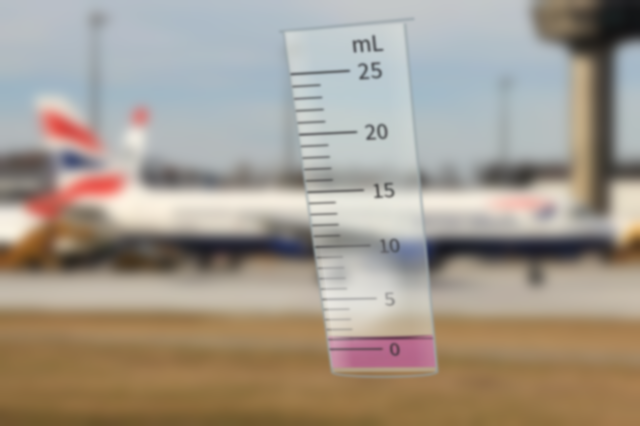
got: 1 mL
